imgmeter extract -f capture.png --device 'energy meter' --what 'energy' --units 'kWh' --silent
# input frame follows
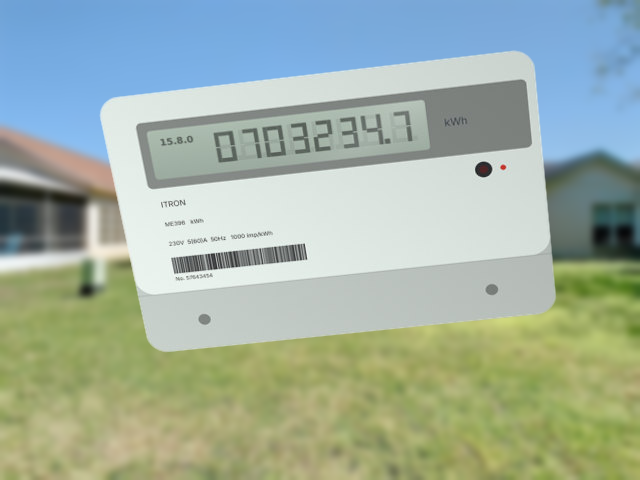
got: 703234.7 kWh
